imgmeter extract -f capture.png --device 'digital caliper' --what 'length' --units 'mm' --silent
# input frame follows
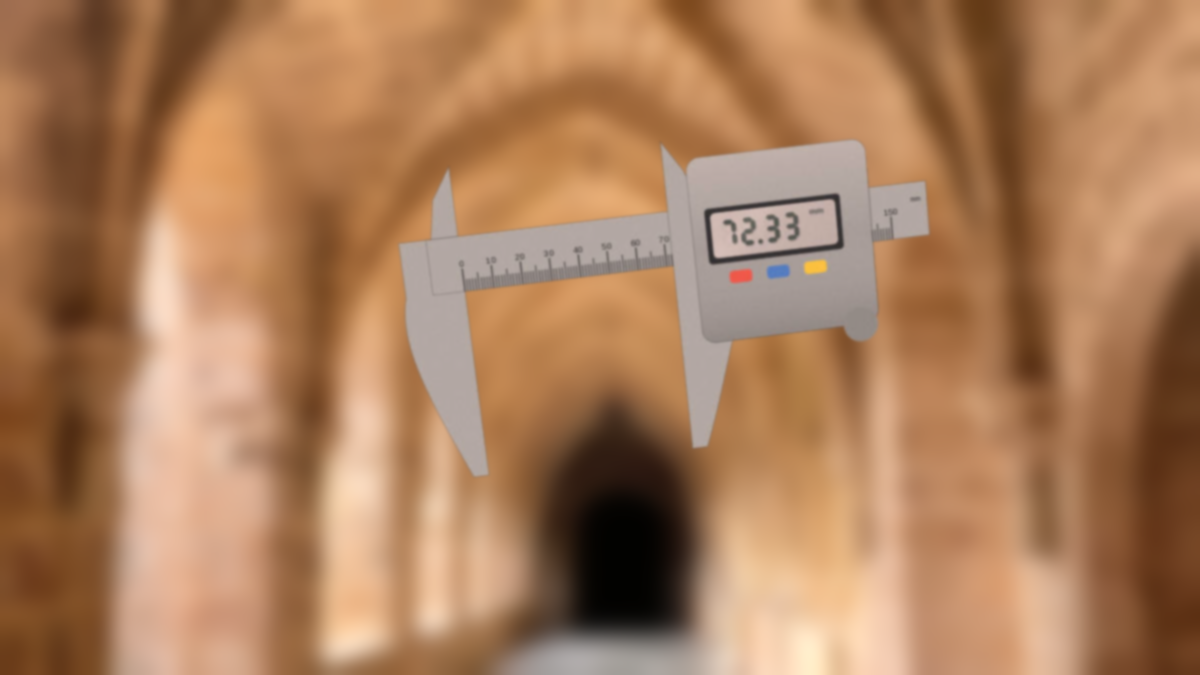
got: 72.33 mm
